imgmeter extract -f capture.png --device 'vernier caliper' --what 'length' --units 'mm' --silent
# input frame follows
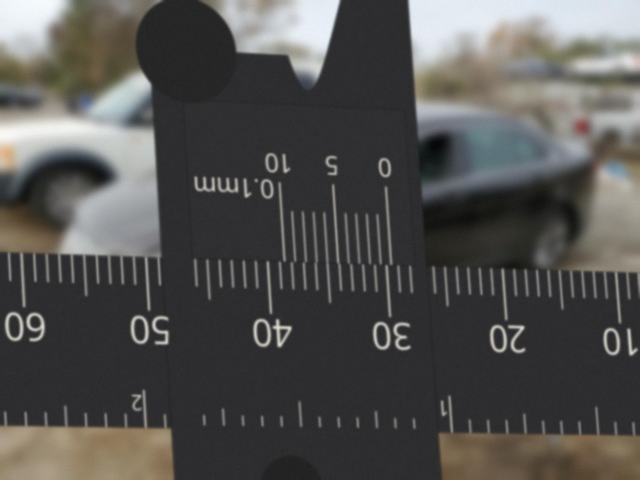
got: 29.6 mm
